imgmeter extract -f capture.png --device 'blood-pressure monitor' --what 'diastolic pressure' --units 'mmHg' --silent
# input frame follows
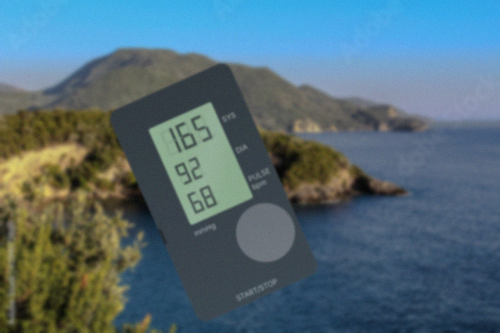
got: 92 mmHg
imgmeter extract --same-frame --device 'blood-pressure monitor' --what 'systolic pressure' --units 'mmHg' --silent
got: 165 mmHg
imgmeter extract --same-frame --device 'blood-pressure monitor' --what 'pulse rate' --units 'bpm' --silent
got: 68 bpm
